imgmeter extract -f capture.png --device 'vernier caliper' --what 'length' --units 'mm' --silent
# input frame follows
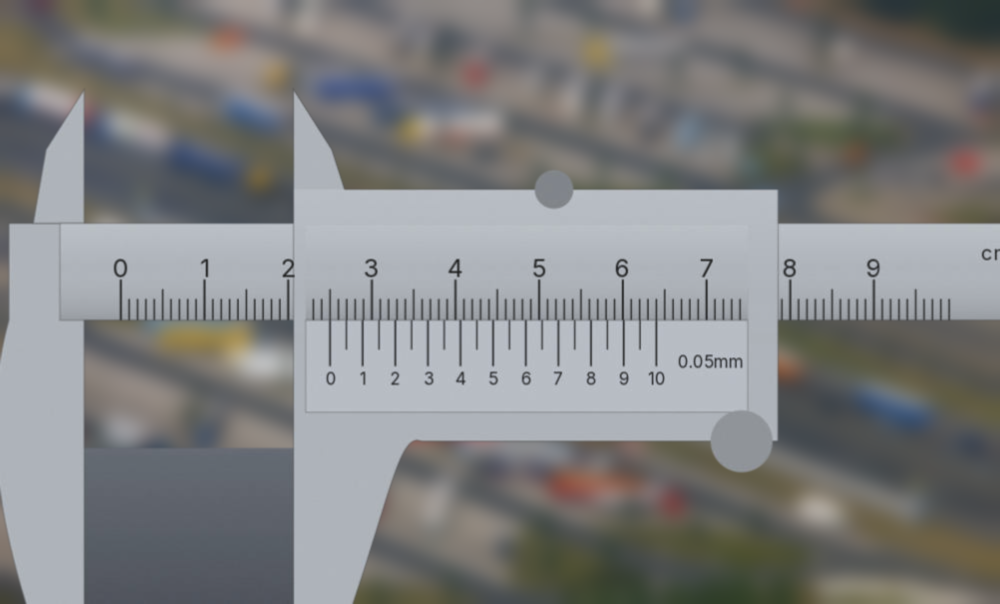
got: 25.0 mm
